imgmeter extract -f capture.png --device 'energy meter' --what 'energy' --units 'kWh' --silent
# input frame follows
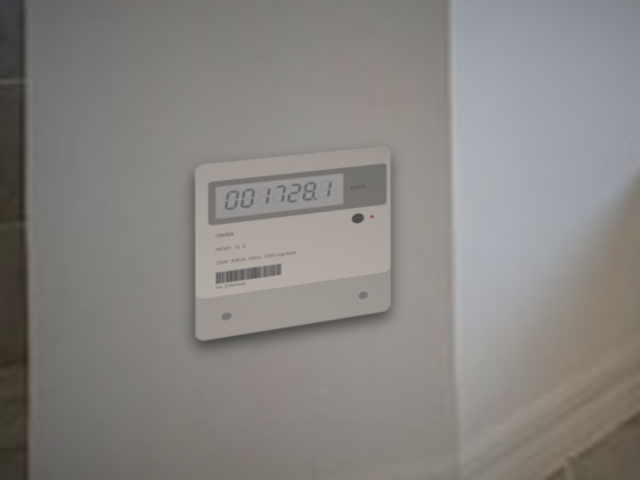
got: 1728.1 kWh
